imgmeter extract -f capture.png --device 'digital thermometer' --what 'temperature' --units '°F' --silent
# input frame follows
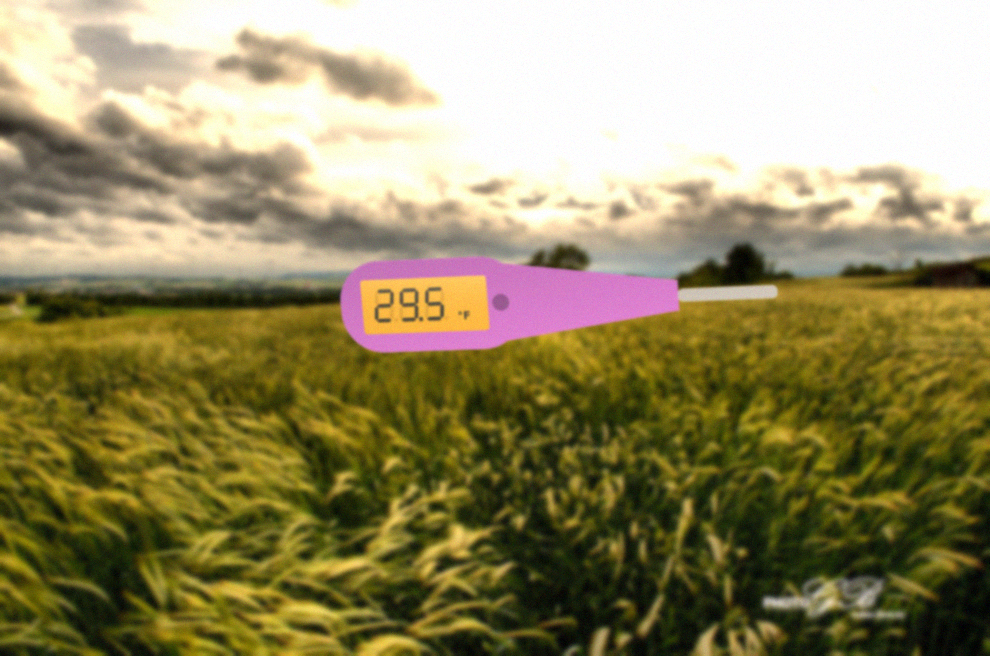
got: 29.5 °F
